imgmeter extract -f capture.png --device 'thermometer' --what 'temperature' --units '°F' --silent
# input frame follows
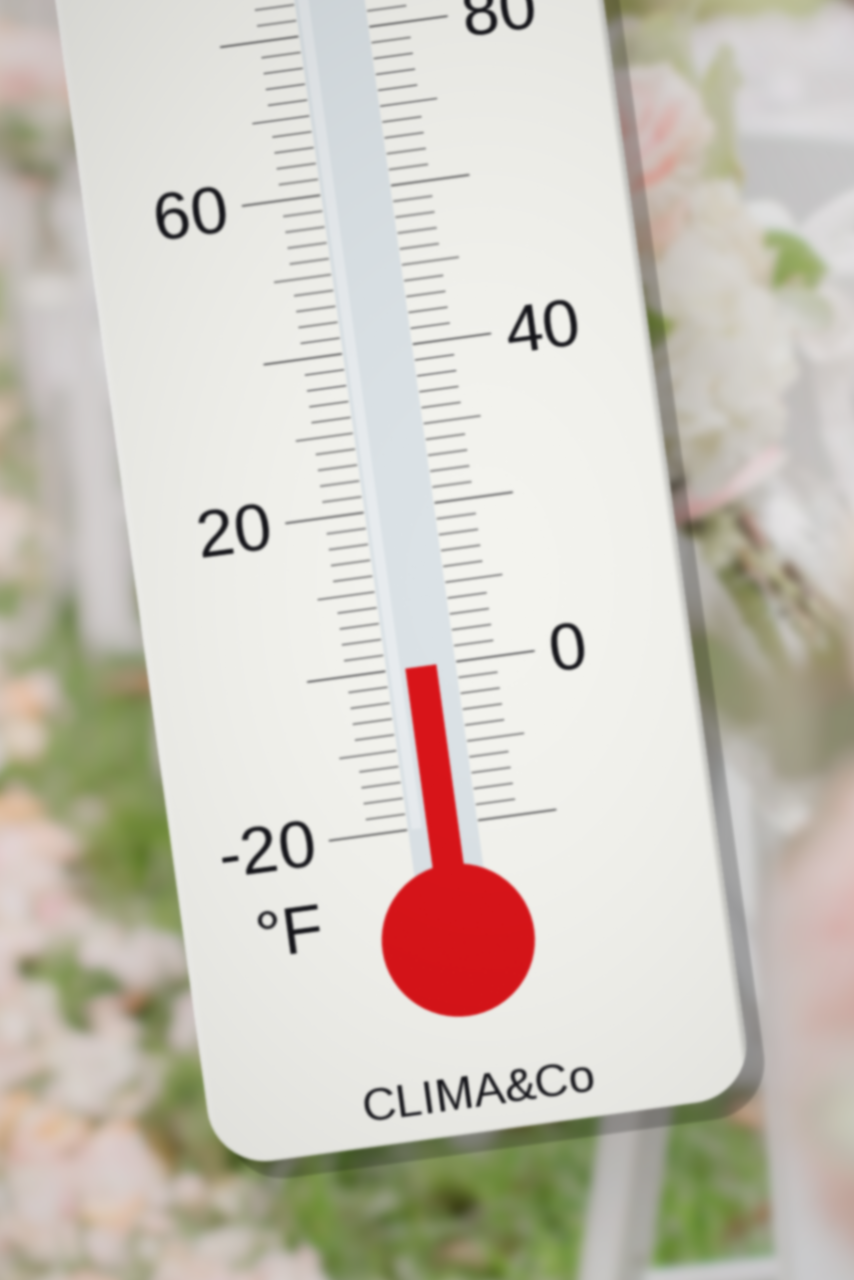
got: 0 °F
